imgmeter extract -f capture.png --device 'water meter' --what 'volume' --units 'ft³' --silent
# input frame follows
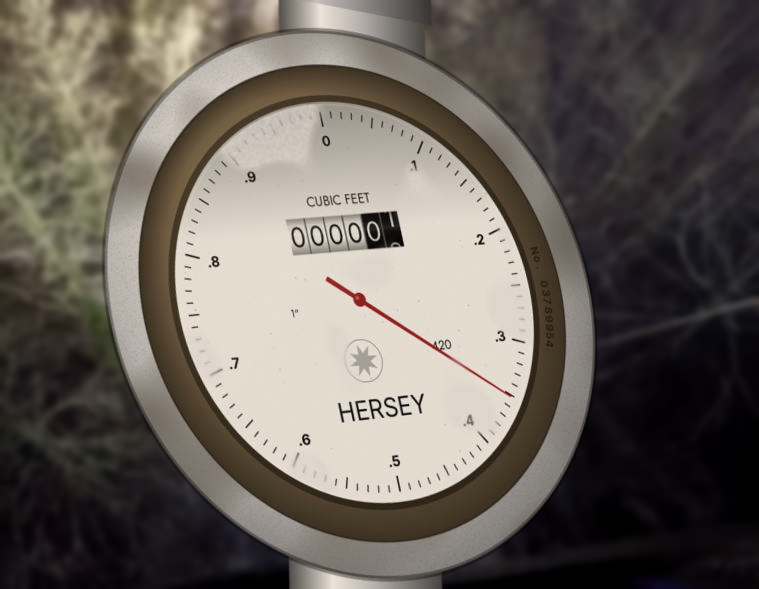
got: 1.35 ft³
